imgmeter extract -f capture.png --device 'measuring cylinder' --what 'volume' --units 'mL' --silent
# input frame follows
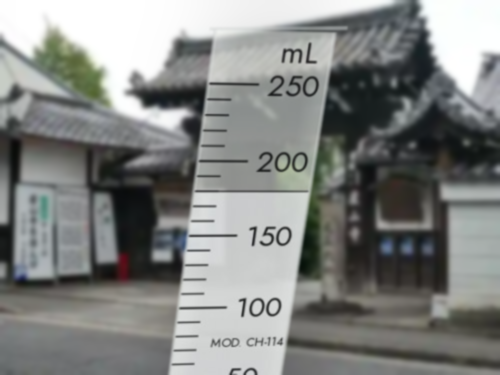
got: 180 mL
